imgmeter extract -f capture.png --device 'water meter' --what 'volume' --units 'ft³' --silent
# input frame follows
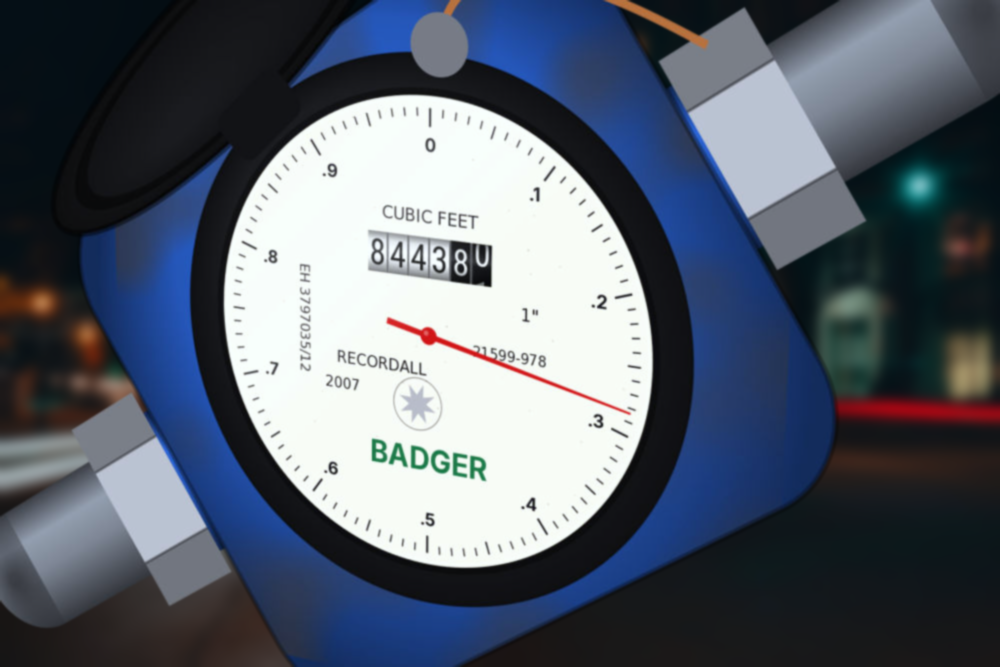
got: 844380.28 ft³
